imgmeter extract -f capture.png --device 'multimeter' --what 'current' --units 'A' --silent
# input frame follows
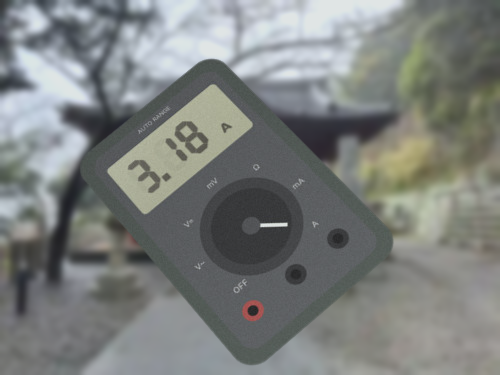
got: 3.18 A
